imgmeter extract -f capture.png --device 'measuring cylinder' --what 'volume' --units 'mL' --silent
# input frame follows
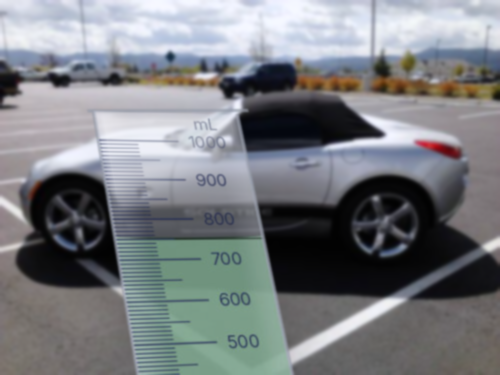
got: 750 mL
